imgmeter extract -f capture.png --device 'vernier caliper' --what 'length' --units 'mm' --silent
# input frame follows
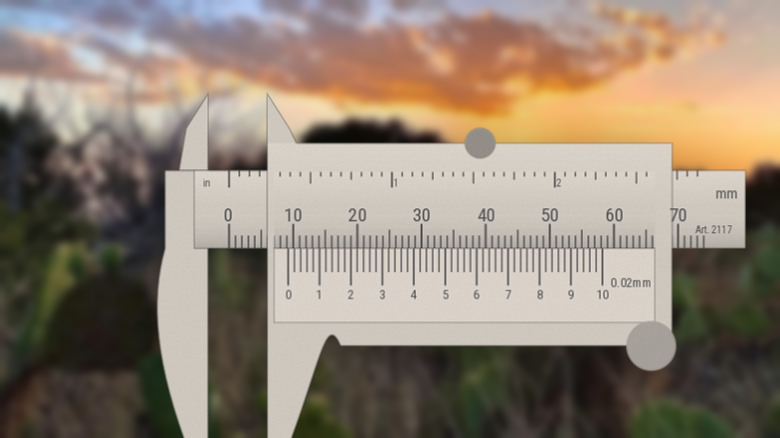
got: 9.2 mm
